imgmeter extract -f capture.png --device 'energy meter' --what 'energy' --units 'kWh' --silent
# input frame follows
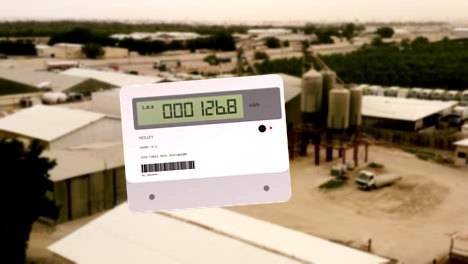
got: 126.8 kWh
